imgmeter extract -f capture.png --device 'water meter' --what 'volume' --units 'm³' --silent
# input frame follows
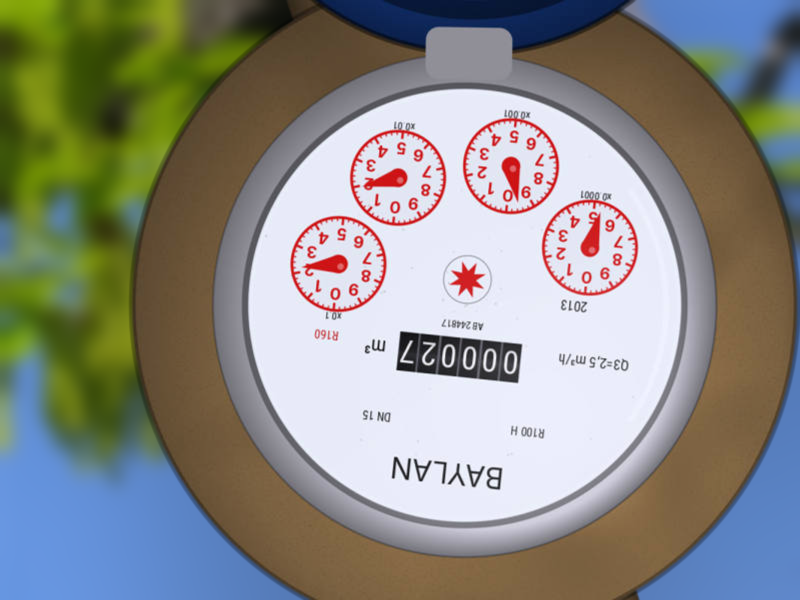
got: 27.2195 m³
